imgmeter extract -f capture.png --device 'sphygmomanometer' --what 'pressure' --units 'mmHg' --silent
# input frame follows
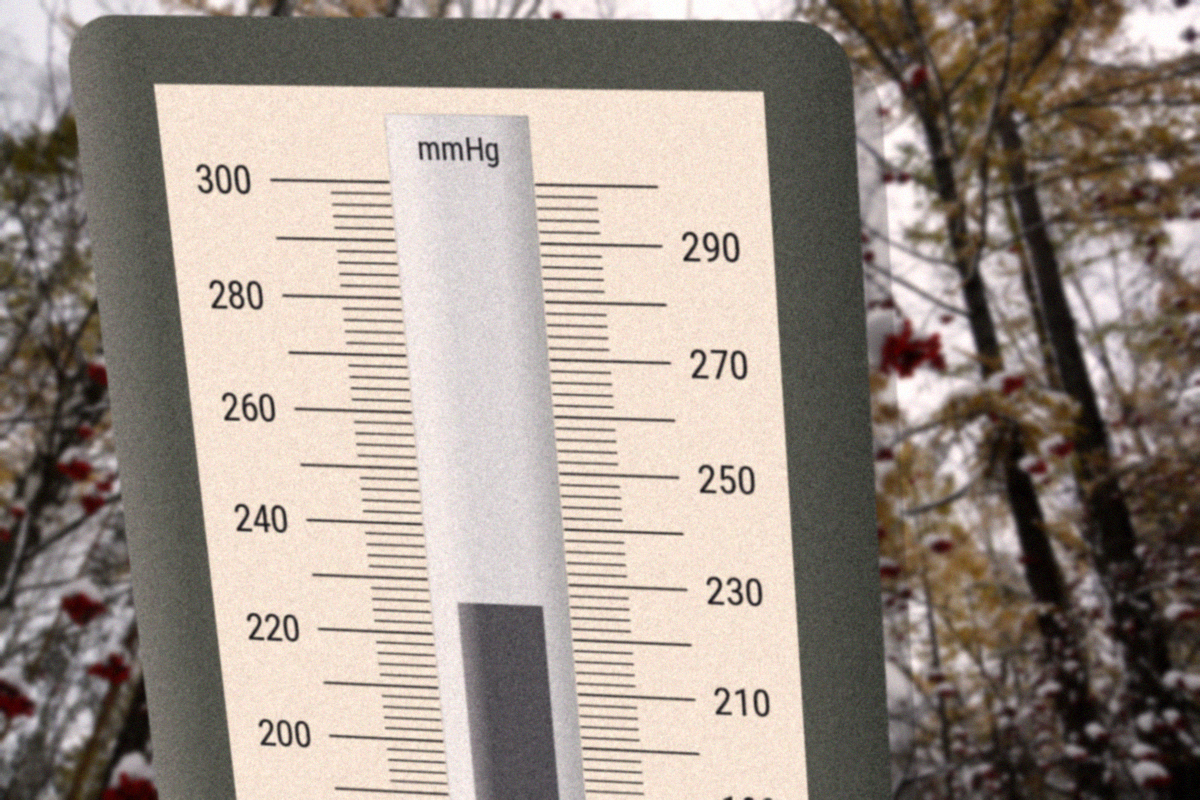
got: 226 mmHg
